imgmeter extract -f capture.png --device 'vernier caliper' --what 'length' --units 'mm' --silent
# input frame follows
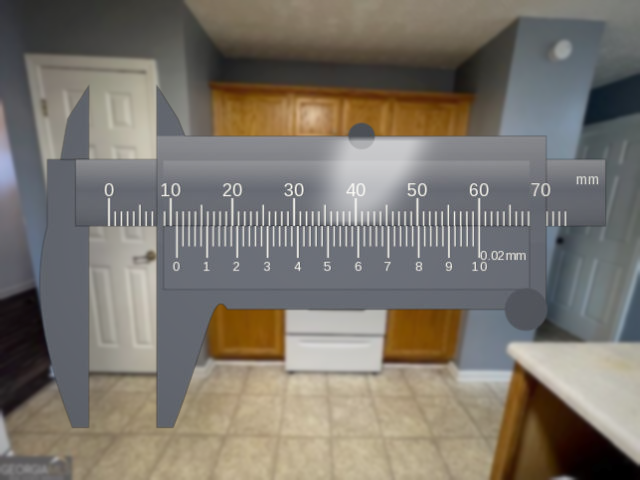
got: 11.0 mm
